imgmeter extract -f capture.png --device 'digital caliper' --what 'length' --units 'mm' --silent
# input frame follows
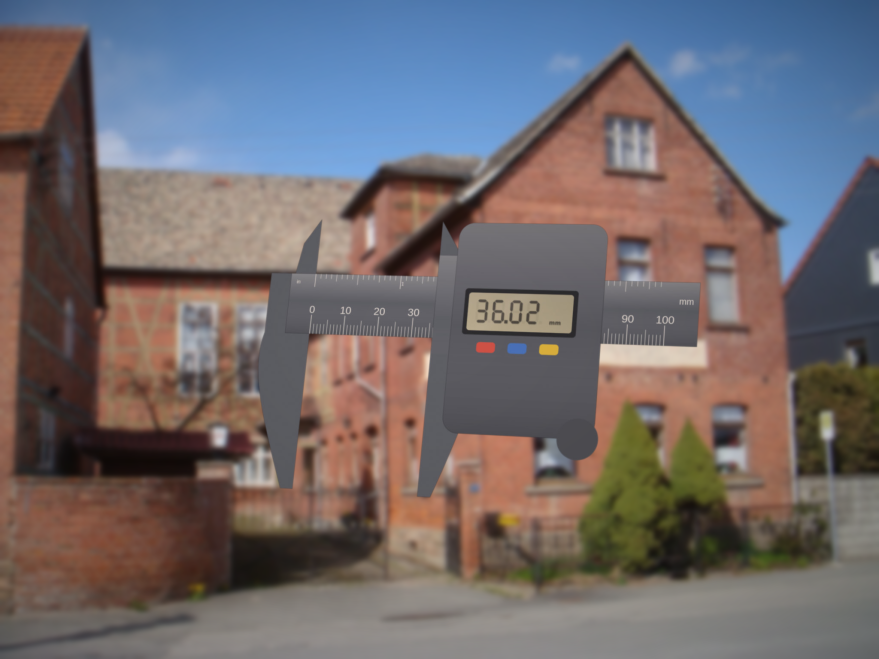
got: 36.02 mm
